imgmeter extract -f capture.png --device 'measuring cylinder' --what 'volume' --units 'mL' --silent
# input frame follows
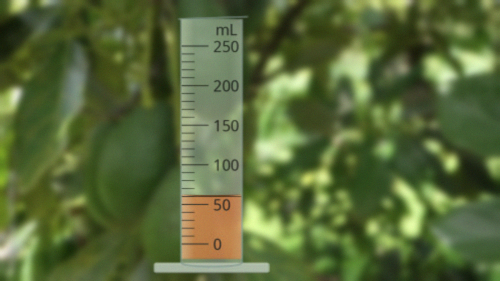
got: 60 mL
